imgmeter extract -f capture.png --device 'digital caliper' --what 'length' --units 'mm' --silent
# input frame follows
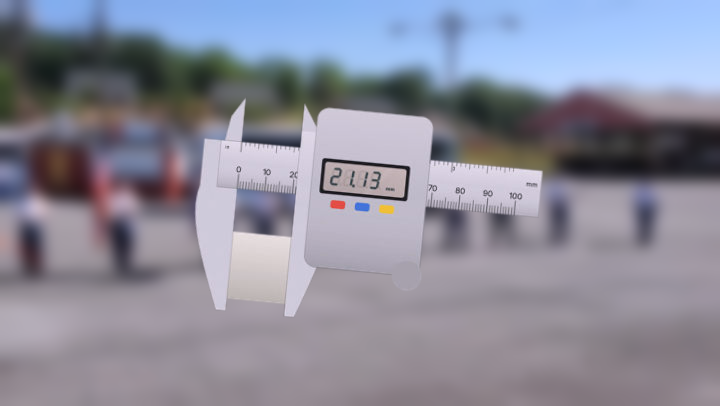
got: 21.13 mm
